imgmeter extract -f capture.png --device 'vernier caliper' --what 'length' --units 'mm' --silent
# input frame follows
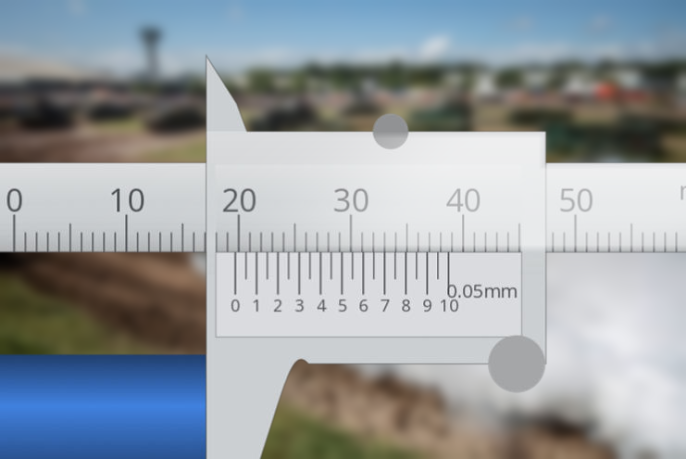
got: 19.7 mm
